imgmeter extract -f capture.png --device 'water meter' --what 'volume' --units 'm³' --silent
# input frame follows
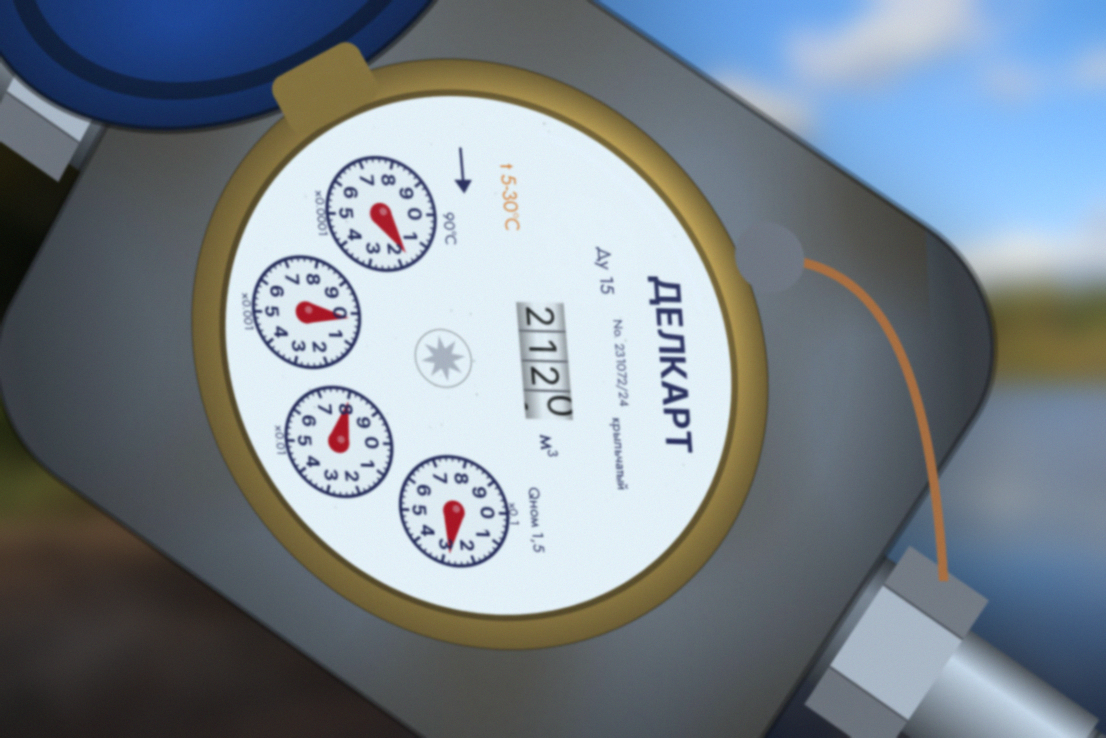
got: 2120.2801 m³
